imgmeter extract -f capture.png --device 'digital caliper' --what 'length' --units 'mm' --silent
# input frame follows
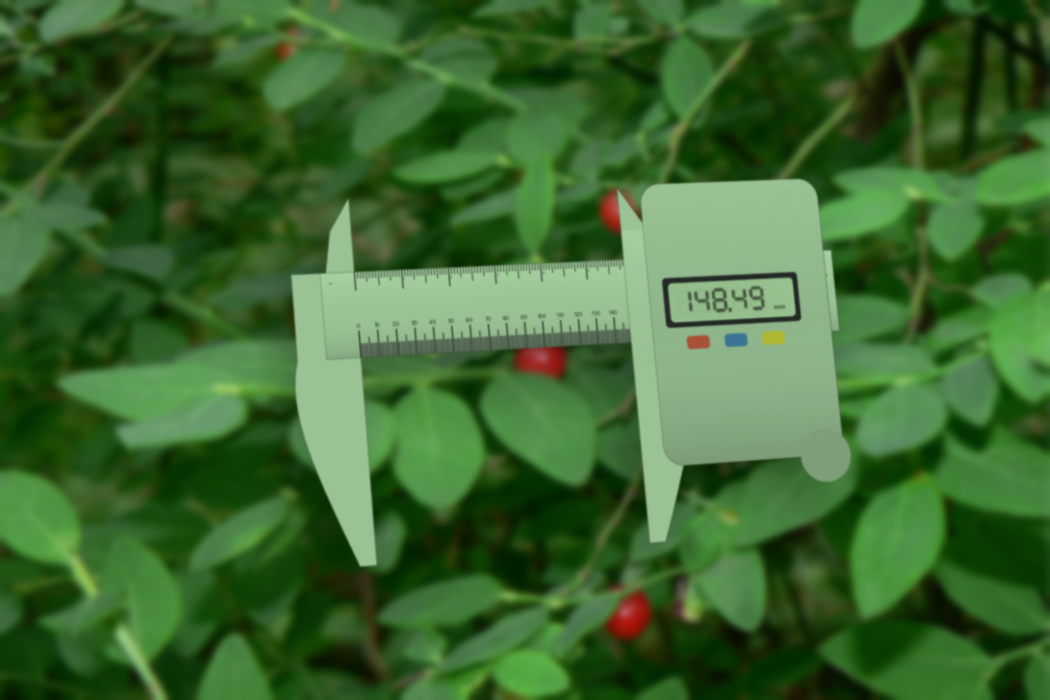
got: 148.49 mm
